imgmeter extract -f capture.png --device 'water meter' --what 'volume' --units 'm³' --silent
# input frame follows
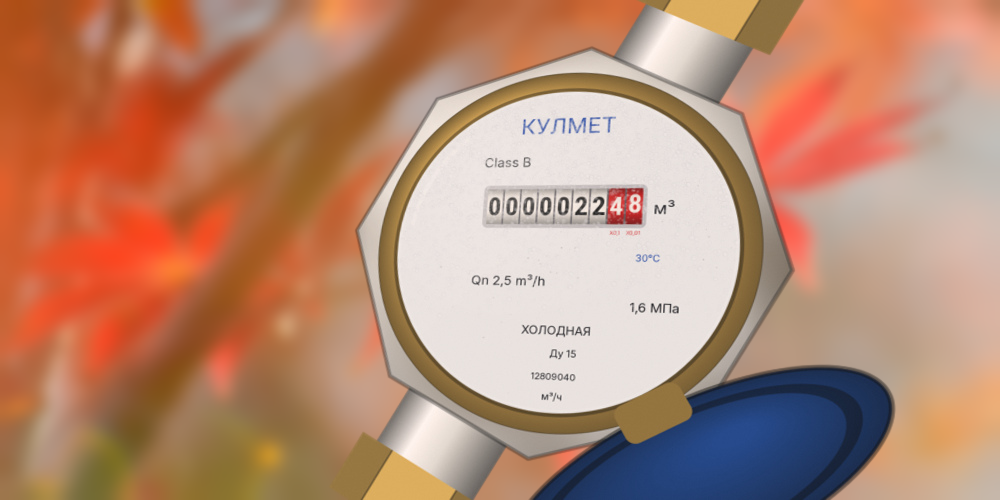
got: 22.48 m³
